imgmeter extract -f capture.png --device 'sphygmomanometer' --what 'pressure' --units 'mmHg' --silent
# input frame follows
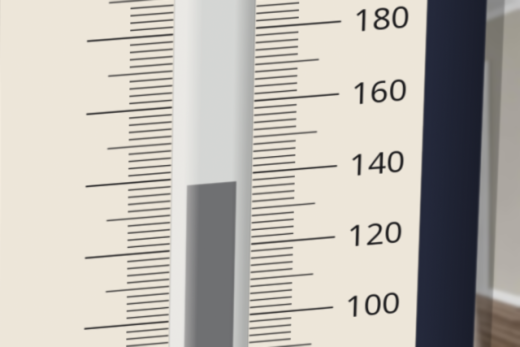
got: 138 mmHg
